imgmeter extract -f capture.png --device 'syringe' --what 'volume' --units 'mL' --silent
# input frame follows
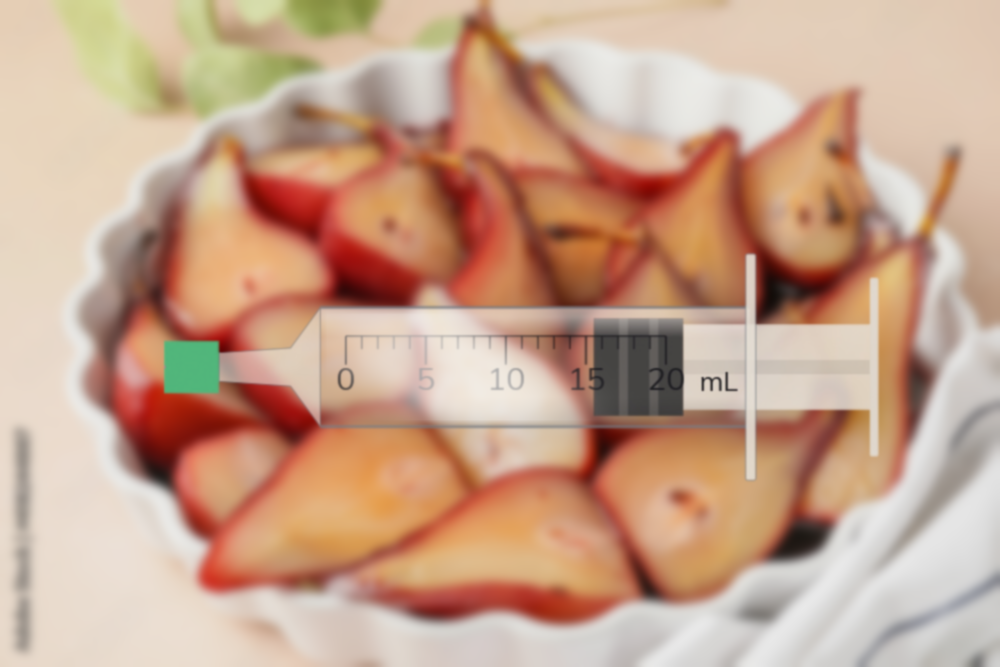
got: 15.5 mL
